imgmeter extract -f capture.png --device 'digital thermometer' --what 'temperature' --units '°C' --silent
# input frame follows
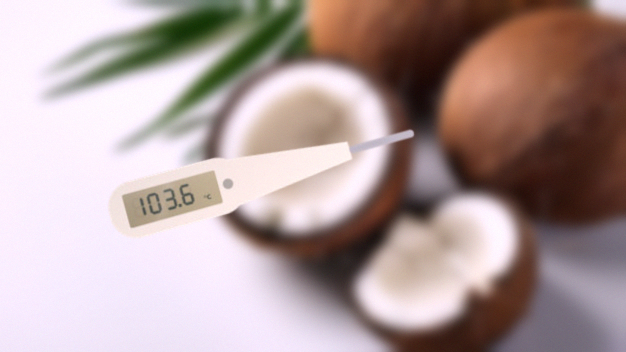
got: 103.6 °C
